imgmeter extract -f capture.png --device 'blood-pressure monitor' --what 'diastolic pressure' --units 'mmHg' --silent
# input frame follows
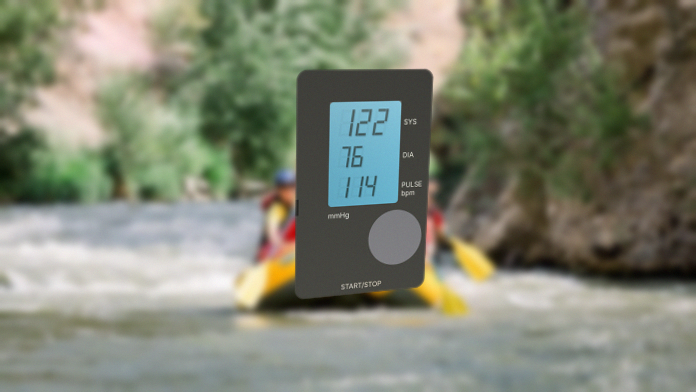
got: 76 mmHg
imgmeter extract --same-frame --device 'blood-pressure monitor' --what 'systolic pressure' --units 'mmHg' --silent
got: 122 mmHg
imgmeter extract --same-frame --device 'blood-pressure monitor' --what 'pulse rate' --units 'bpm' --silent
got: 114 bpm
